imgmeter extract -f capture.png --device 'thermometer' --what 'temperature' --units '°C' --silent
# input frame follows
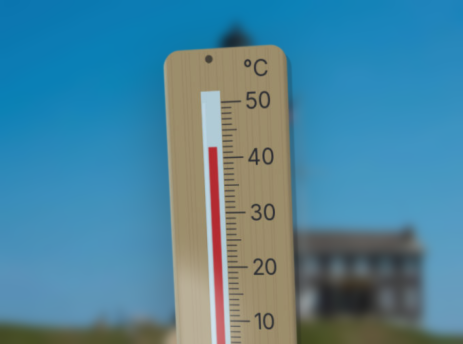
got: 42 °C
